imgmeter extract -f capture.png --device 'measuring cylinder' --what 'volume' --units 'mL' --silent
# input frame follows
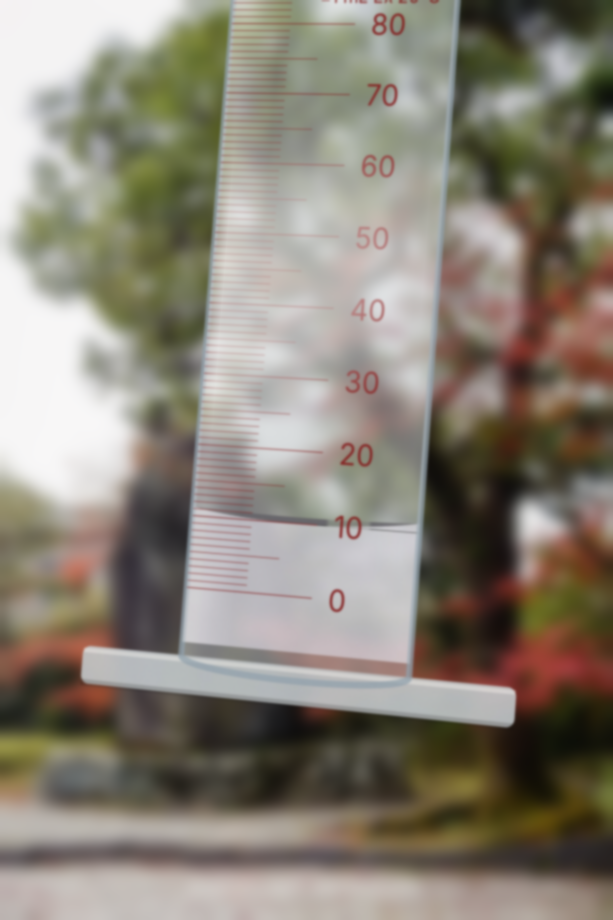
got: 10 mL
